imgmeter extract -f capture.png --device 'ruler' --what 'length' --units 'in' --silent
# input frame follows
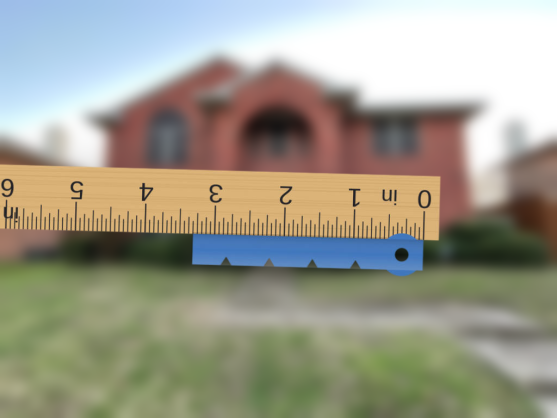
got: 3.3125 in
